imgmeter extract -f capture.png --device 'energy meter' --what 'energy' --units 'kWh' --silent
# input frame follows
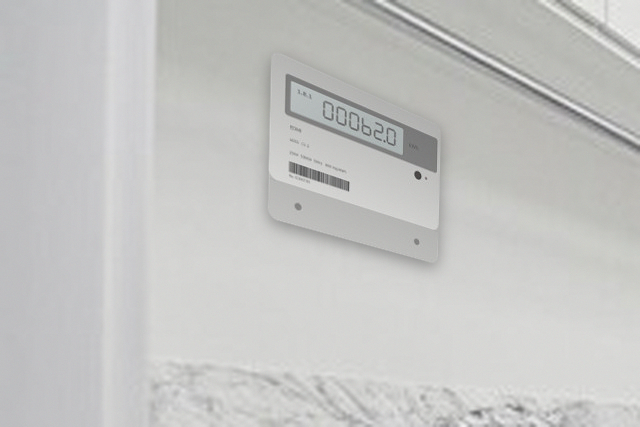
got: 62.0 kWh
